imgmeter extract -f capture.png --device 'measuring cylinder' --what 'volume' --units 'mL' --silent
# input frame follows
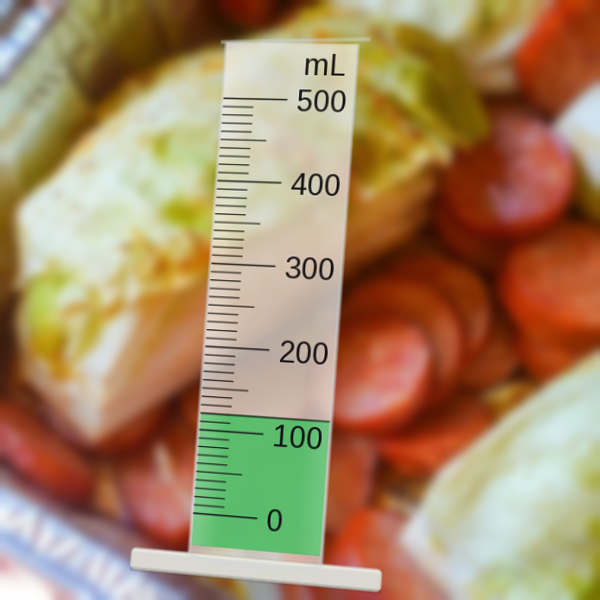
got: 120 mL
